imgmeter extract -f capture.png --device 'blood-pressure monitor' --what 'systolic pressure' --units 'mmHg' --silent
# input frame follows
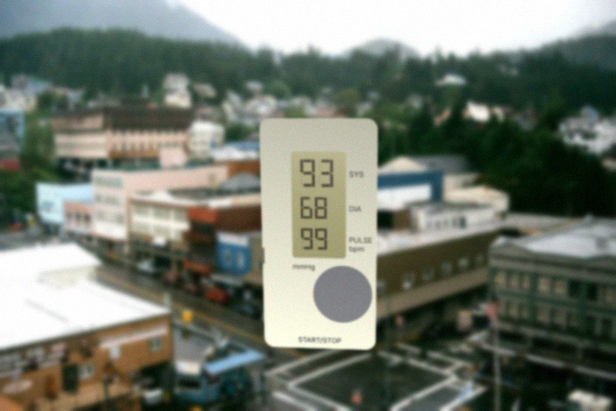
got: 93 mmHg
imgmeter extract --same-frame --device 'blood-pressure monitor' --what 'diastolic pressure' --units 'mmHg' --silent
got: 68 mmHg
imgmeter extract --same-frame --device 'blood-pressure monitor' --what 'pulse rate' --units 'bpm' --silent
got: 99 bpm
